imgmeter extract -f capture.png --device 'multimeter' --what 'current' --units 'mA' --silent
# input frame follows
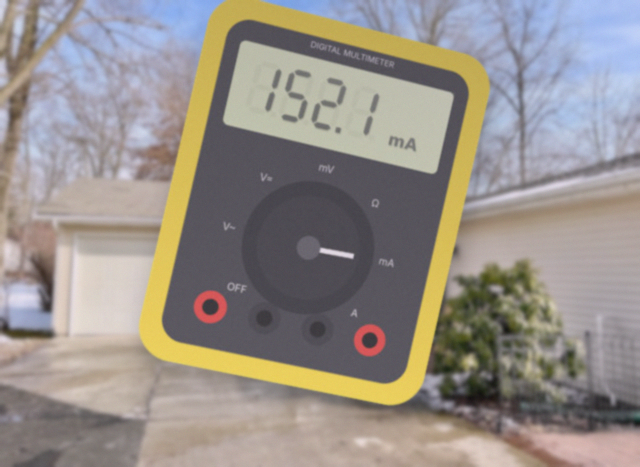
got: 152.1 mA
